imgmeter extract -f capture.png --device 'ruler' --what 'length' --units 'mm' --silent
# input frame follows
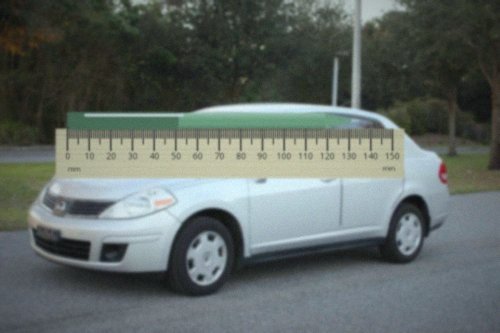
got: 135 mm
